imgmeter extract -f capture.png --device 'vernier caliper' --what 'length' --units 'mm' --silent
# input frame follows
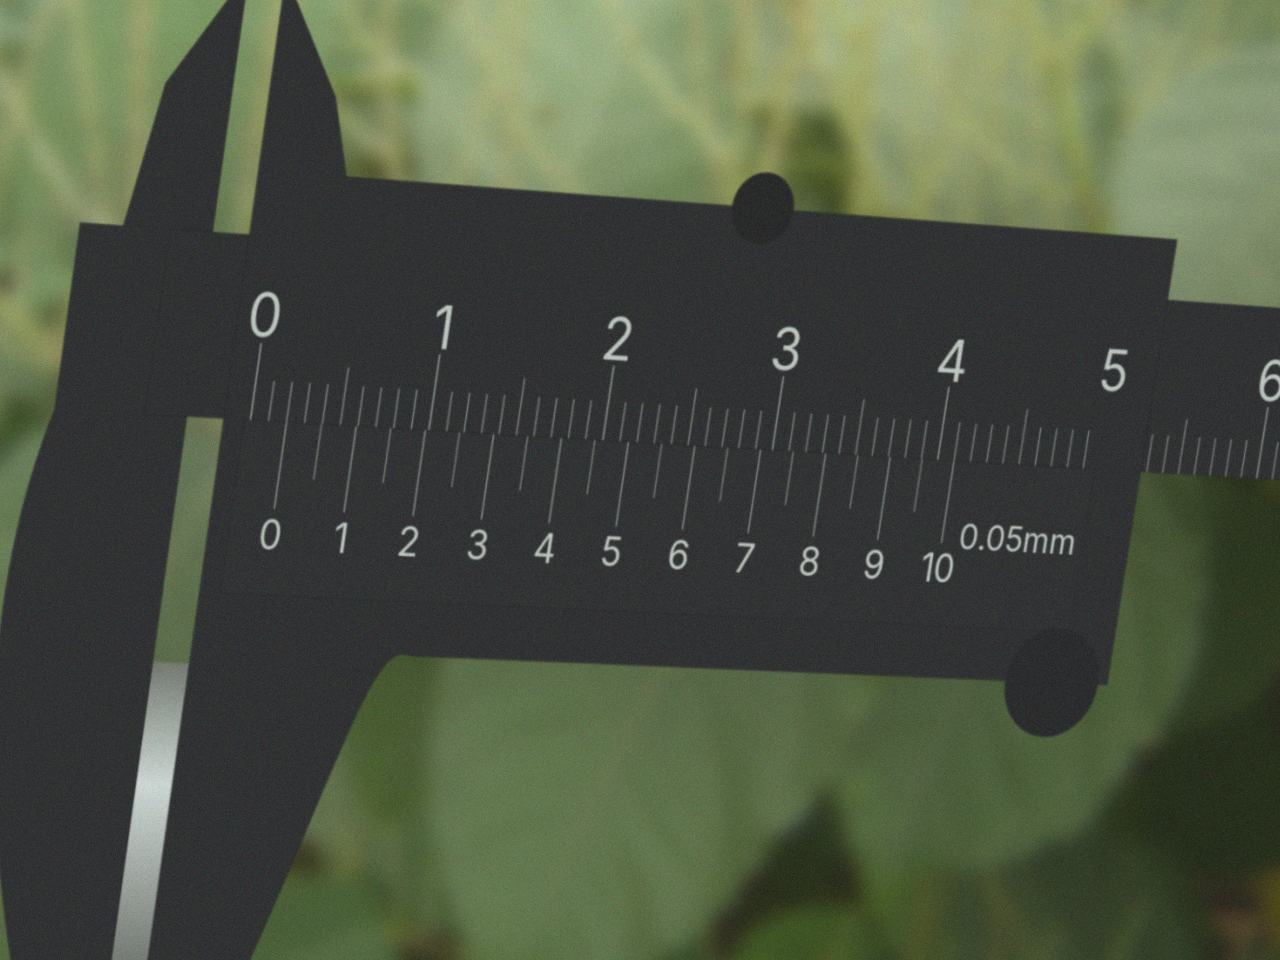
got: 2.0 mm
